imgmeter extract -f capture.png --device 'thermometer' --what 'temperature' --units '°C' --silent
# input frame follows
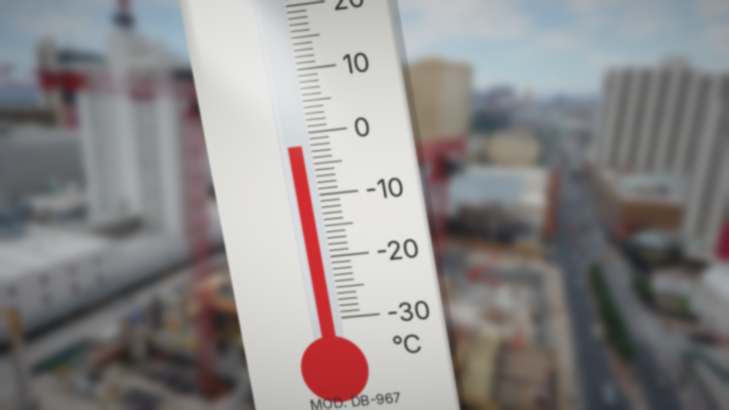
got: -2 °C
